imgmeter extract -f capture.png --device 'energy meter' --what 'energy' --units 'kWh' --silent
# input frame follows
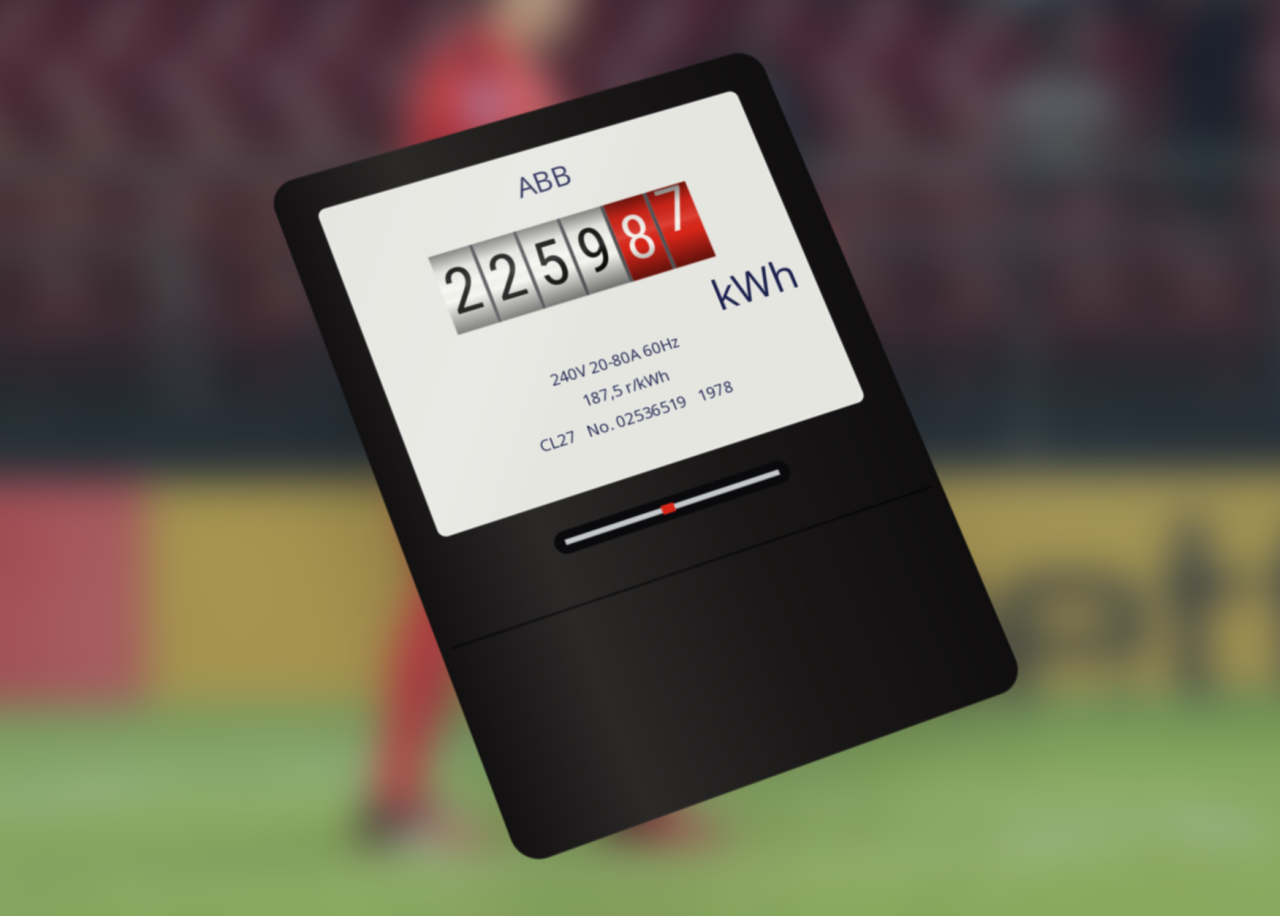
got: 2259.87 kWh
